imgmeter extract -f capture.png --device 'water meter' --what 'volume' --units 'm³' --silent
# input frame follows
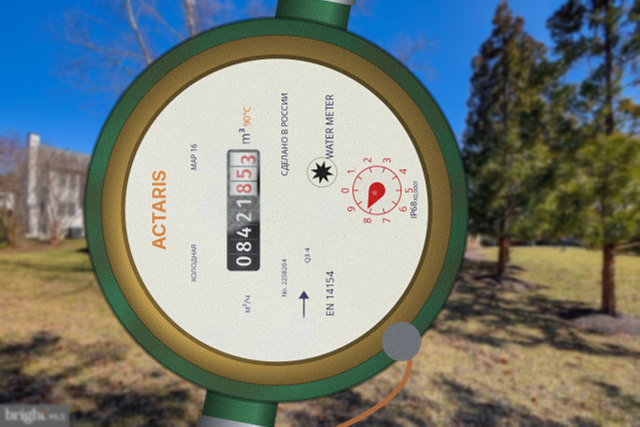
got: 8421.8528 m³
